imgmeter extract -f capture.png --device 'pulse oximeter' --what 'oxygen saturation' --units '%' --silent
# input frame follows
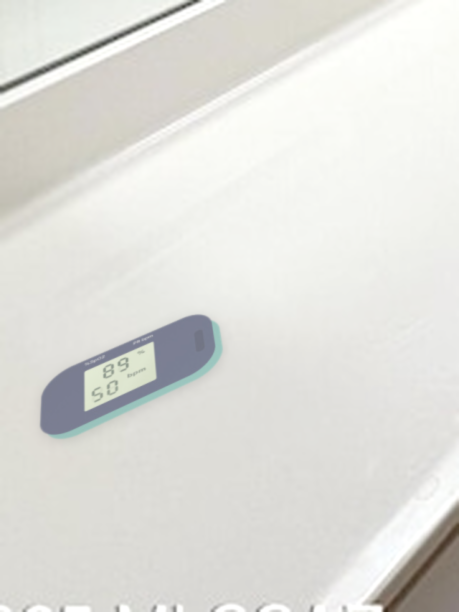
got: 89 %
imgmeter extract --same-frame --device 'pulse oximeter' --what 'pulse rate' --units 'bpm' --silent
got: 50 bpm
